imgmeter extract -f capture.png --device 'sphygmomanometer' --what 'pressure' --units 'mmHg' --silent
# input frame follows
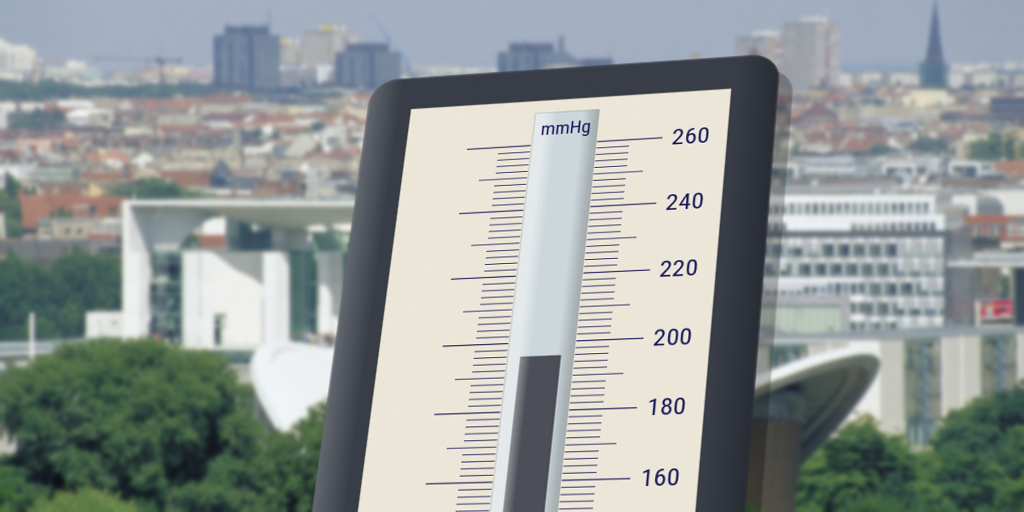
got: 196 mmHg
